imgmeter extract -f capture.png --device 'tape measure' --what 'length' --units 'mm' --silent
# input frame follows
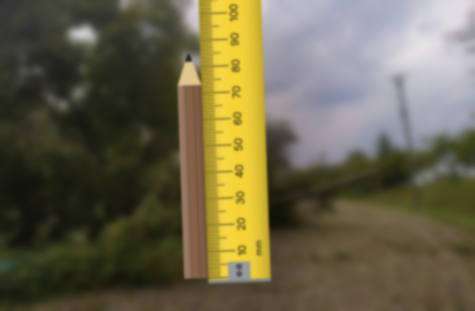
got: 85 mm
